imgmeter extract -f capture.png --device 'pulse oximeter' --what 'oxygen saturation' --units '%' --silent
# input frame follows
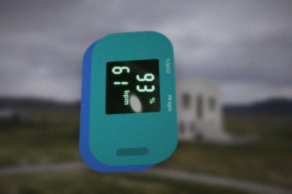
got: 93 %
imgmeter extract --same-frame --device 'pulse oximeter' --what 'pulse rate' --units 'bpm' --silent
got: 61 bpm
